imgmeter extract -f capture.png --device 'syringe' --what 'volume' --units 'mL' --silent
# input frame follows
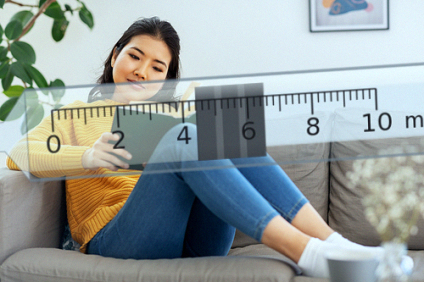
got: 4.4 mL
